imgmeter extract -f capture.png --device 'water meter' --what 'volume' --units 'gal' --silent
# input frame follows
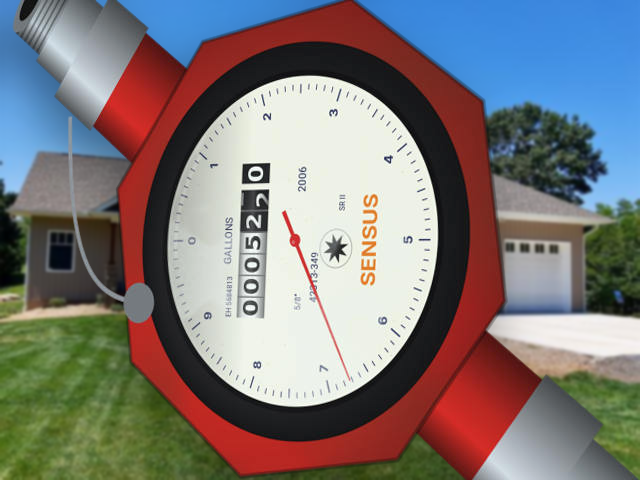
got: 5216.7 gal
